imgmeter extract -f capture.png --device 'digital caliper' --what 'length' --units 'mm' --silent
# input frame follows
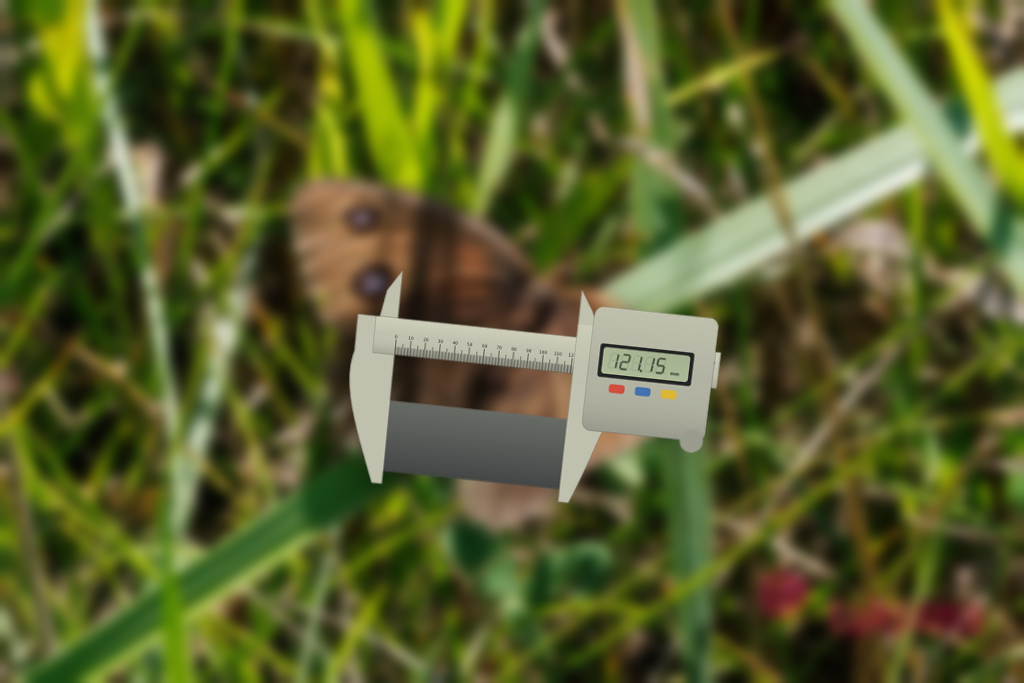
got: 121.15 mm
